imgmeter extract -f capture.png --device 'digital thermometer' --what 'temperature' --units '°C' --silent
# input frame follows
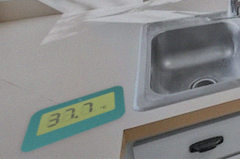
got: 37.7 °C
